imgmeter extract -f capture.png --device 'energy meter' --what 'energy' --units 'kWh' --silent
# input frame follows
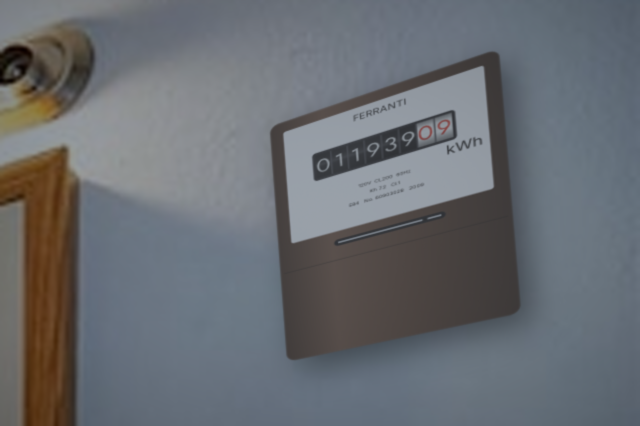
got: 11939.09 kWh
